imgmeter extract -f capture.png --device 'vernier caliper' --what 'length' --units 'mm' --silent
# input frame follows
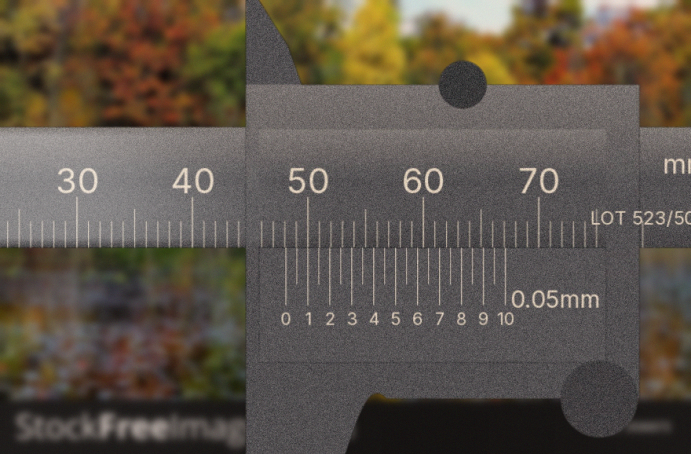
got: 48.1 mm
